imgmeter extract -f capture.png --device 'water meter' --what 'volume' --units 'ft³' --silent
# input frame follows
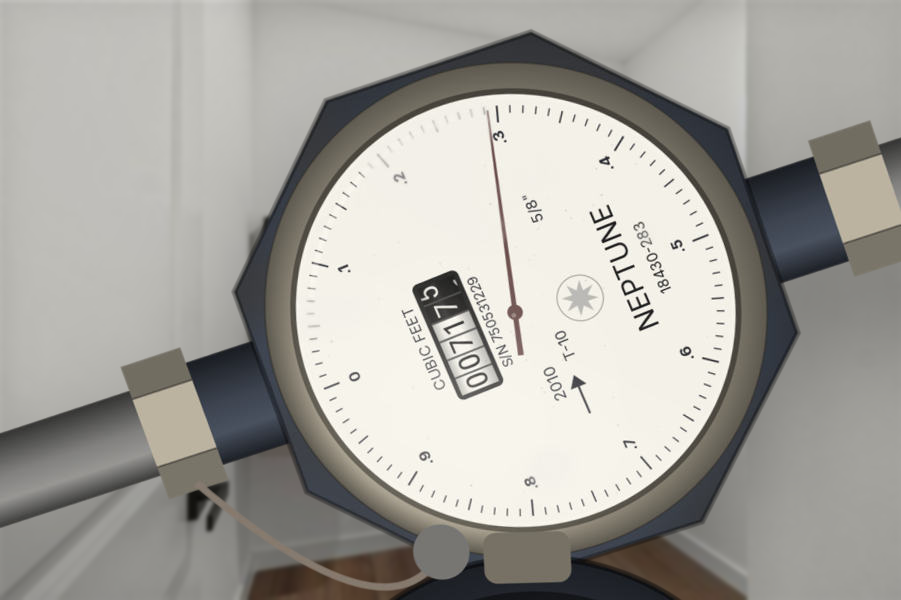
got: 7175.29 ft³
